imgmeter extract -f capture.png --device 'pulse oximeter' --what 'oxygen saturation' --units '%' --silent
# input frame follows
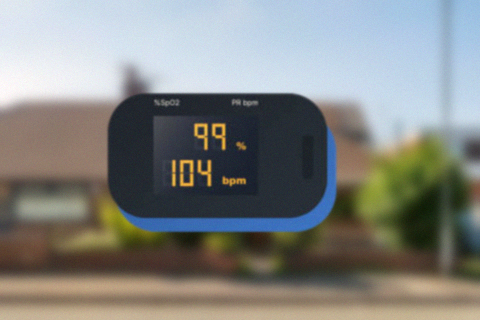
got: 99 %
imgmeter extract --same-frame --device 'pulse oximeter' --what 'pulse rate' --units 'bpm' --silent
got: 104 bpm
